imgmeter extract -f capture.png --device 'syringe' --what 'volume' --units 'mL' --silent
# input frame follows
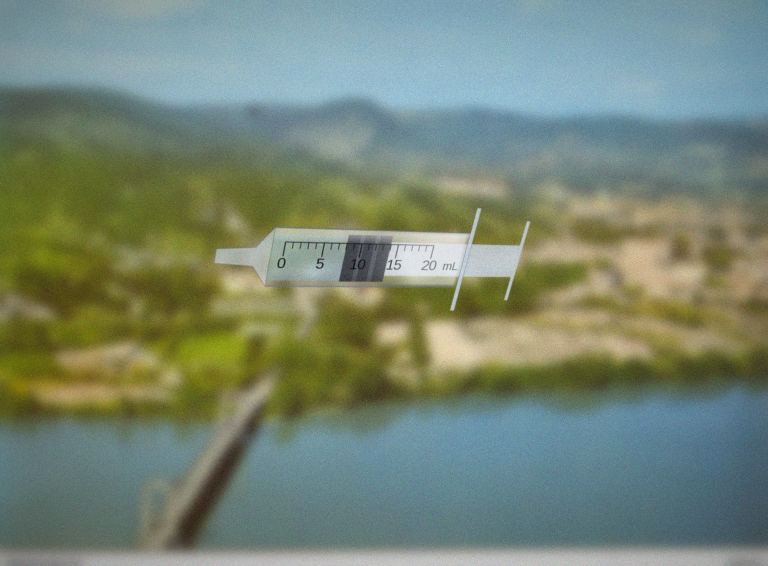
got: 8 mL
